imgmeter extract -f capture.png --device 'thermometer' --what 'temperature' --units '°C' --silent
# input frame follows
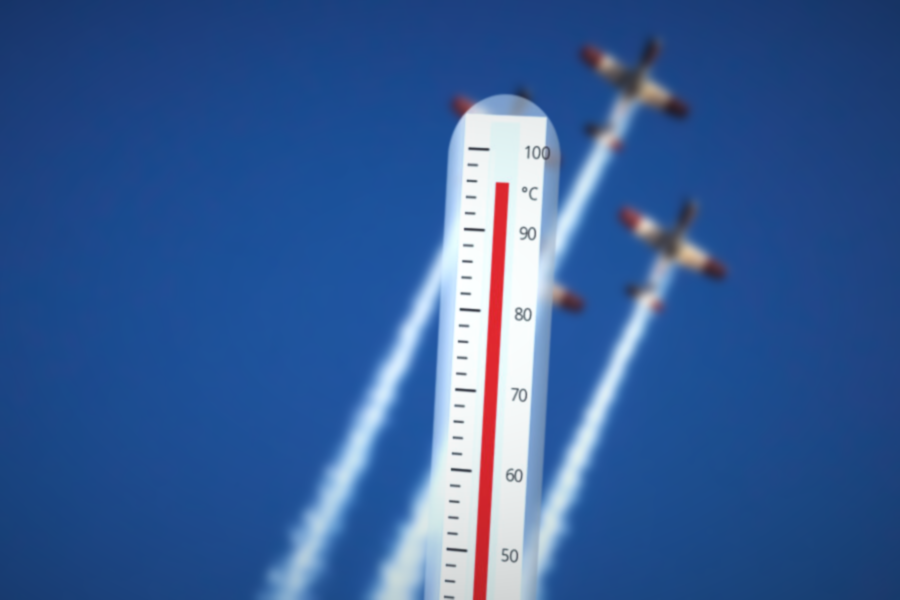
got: 96 °C
